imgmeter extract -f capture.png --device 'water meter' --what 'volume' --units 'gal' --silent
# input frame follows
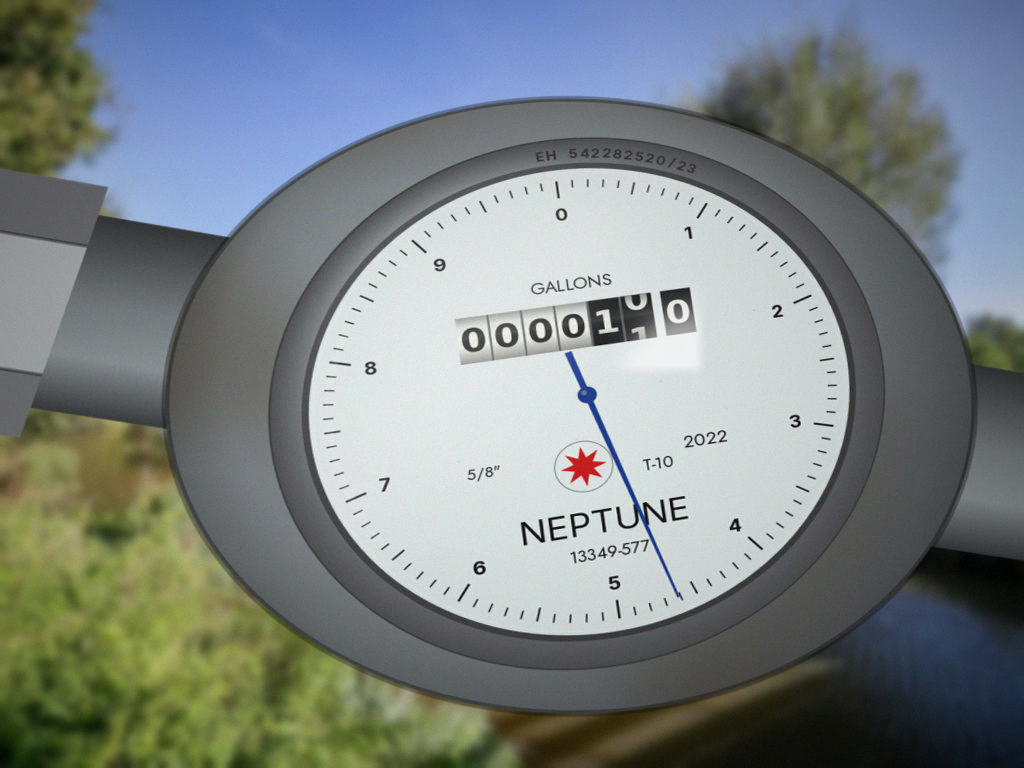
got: 104.6 gal
